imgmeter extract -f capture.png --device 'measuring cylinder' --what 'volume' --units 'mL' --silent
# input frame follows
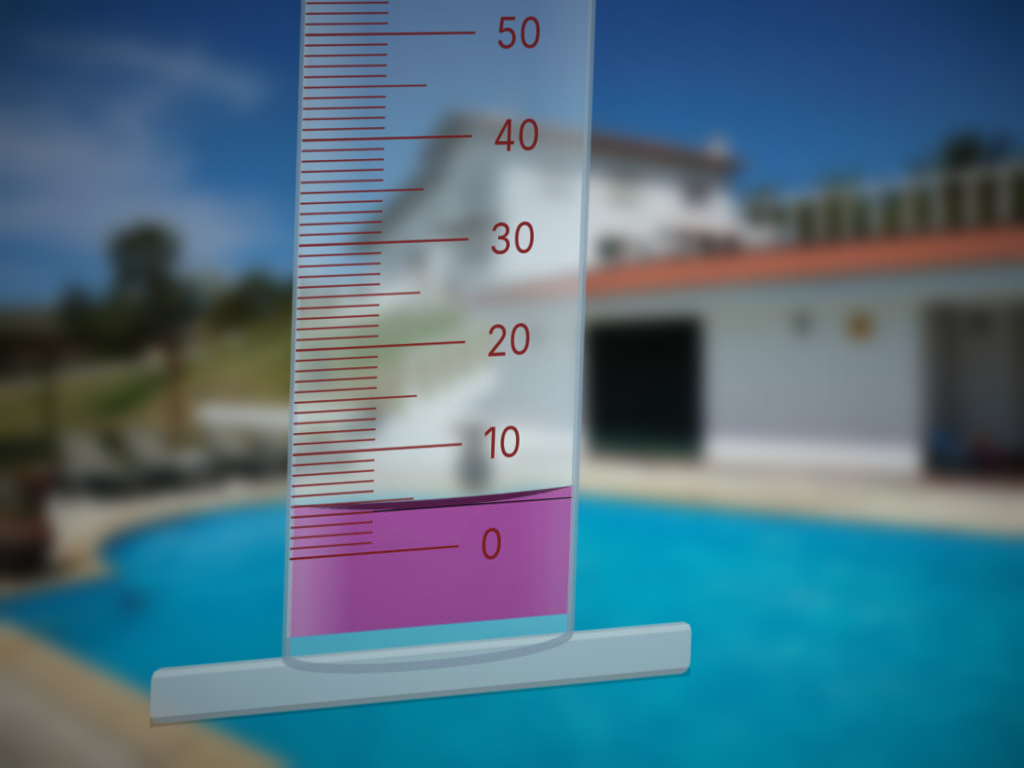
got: 4 mL
